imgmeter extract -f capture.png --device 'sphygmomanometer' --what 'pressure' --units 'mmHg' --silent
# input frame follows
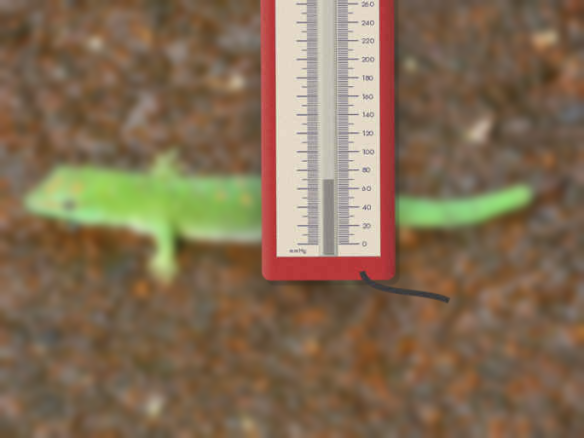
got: 70 mmHg
